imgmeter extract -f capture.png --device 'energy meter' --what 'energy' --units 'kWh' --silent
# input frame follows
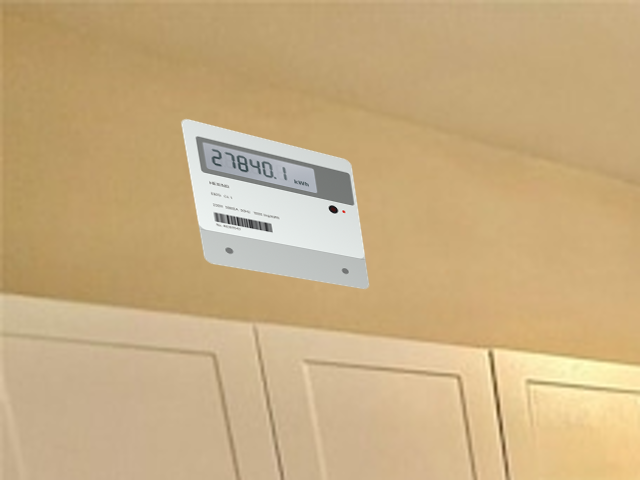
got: 27840.1 kWh
